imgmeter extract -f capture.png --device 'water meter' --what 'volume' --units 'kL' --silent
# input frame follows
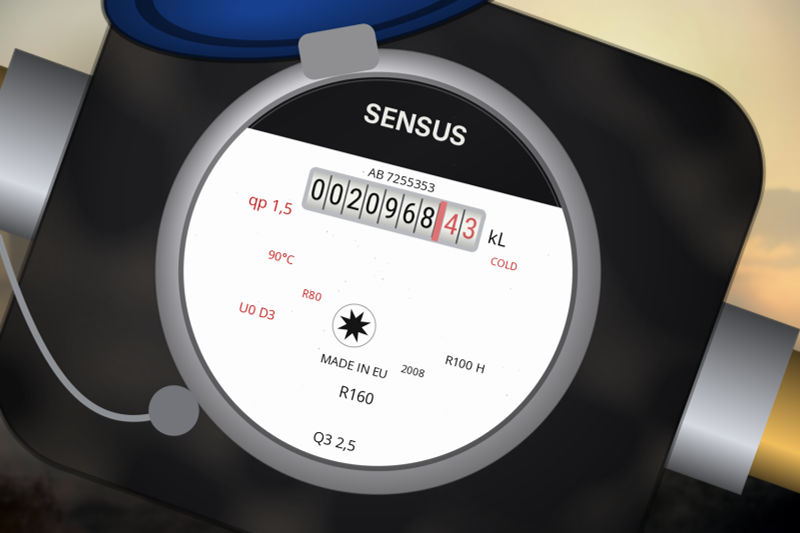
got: 20968.43 kL
